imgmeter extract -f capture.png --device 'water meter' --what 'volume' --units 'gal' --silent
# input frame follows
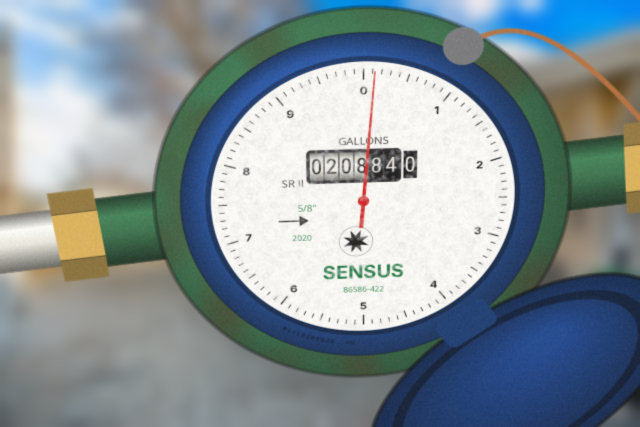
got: 208840.1 gal
